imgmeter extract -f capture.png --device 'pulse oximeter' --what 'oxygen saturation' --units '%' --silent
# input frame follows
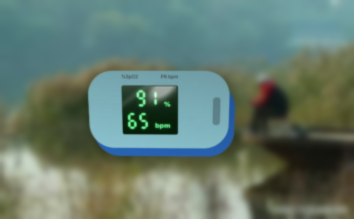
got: 91 %
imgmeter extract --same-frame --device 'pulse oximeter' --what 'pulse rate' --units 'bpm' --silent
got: 65 bpm
